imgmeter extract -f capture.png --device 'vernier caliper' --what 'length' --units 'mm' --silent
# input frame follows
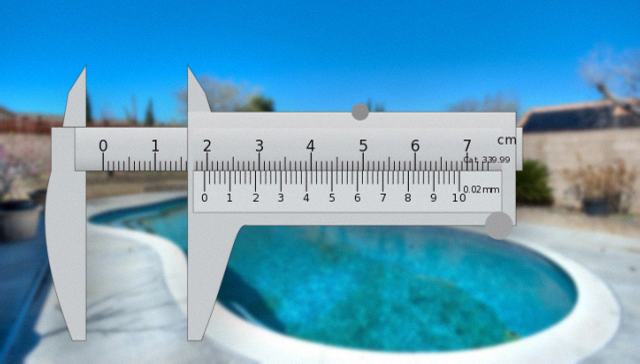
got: 19.5 mm
